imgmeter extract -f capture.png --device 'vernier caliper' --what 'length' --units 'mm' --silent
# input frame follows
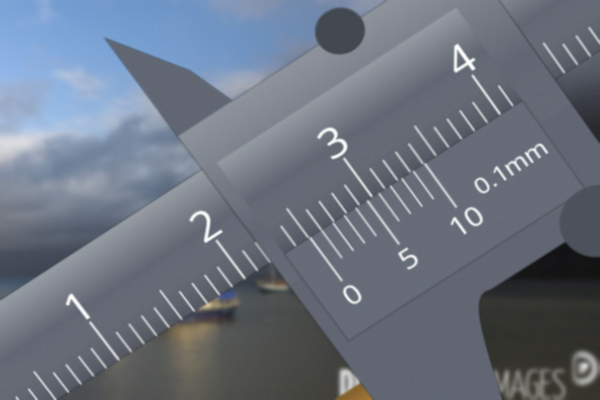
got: 25.1 mm
